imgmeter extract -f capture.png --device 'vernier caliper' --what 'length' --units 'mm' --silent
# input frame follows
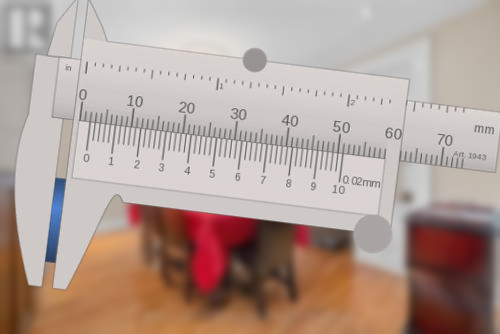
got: 2.0 mm
